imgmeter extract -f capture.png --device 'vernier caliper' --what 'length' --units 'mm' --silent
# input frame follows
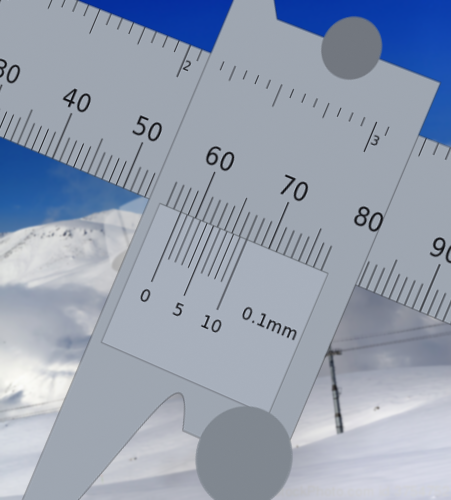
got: 58.0 mm
